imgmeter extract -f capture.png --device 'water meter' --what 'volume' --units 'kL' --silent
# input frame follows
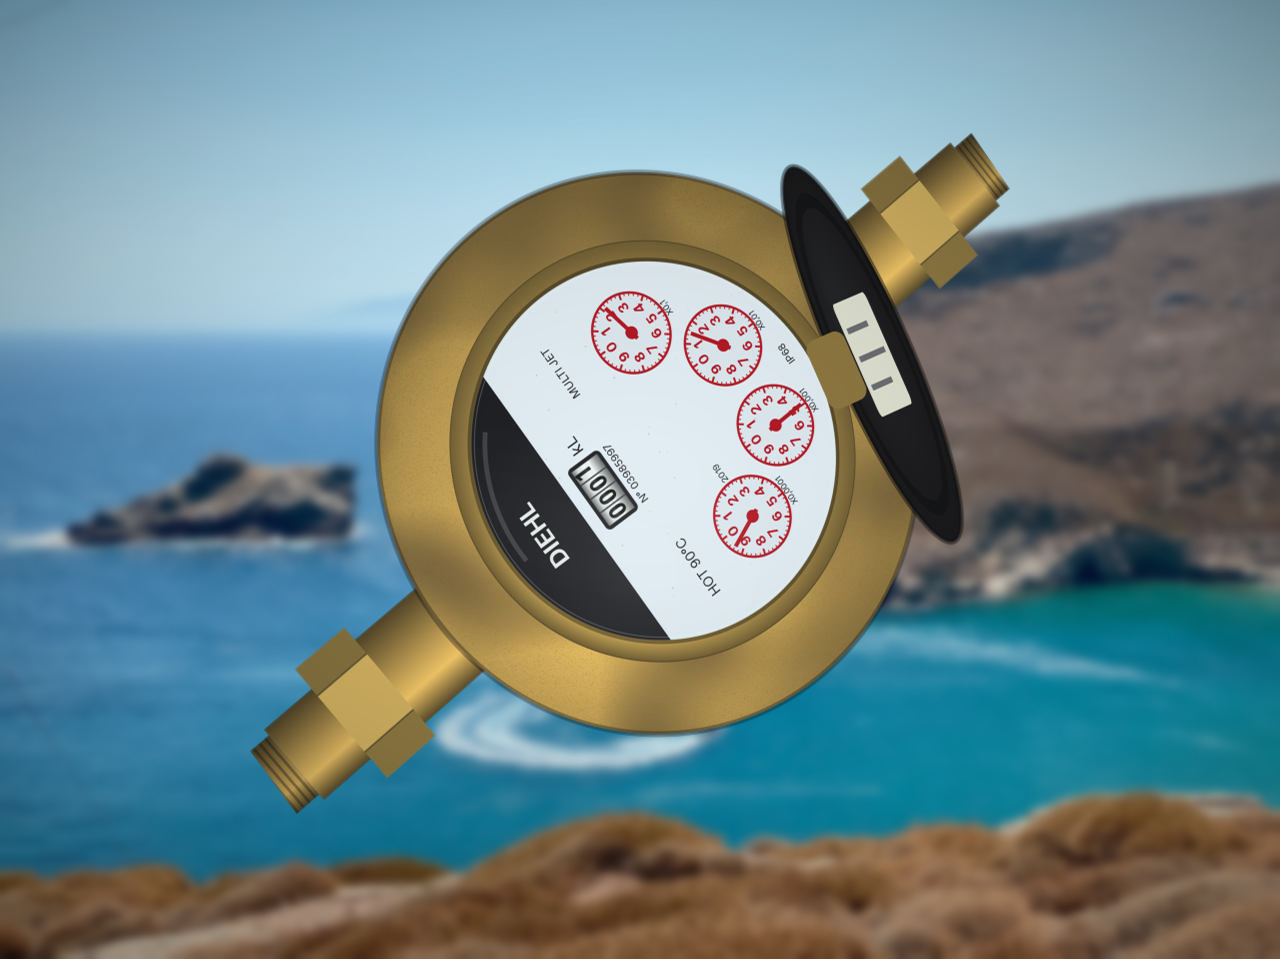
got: 1.2149 kL
